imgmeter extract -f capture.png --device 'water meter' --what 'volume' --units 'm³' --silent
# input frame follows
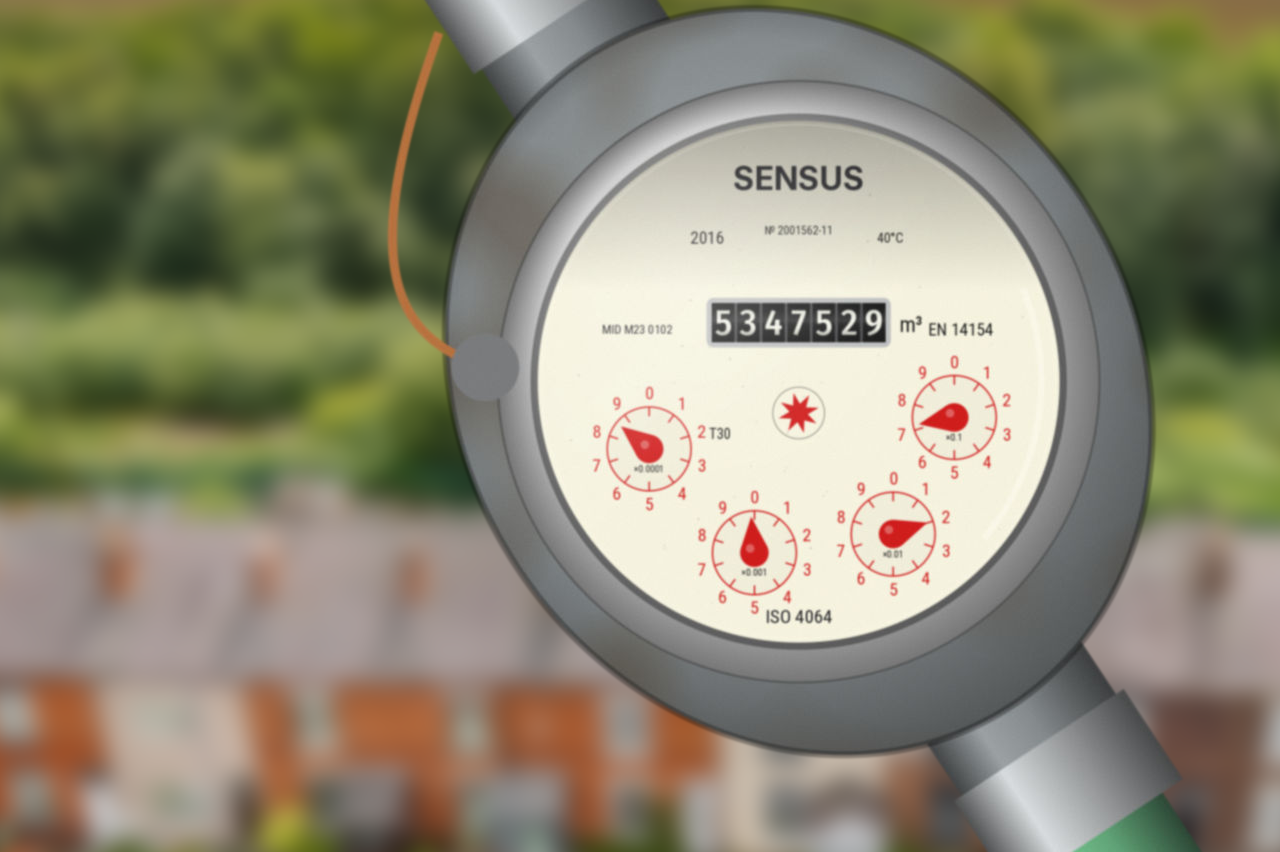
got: 5347529.7198 m³
